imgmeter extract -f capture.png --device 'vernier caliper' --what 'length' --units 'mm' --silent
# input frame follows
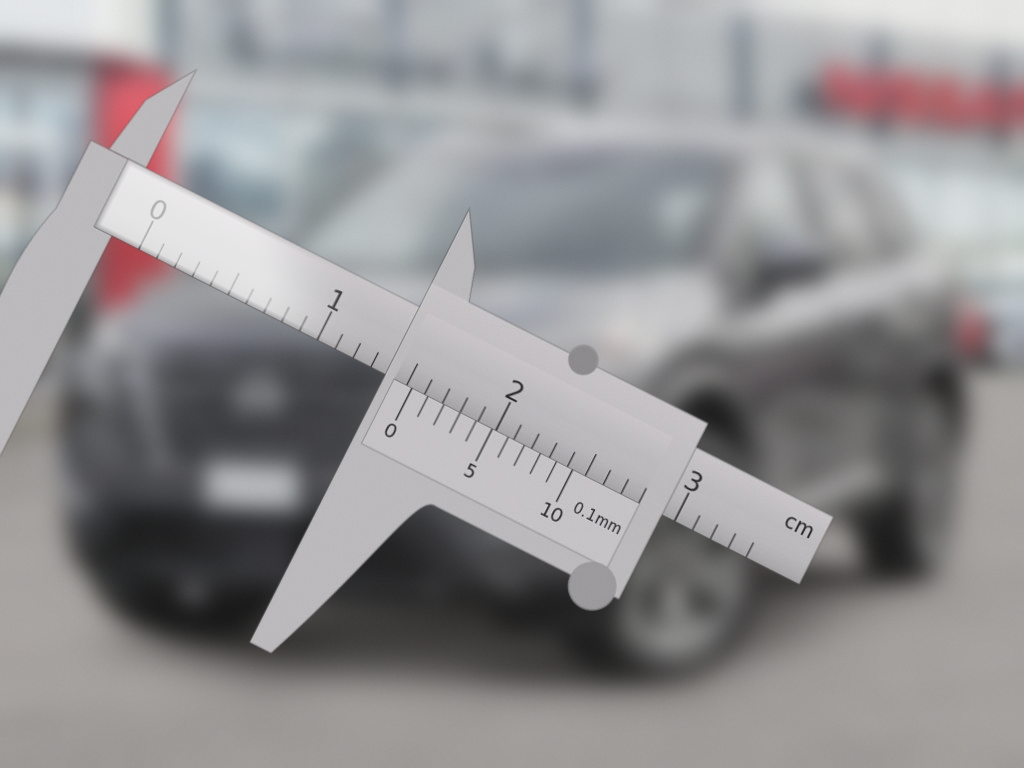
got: 15.3 mm
